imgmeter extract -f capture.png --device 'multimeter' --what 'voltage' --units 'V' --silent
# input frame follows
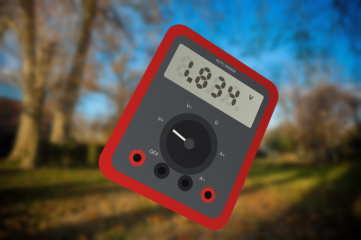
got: 1.834 V
